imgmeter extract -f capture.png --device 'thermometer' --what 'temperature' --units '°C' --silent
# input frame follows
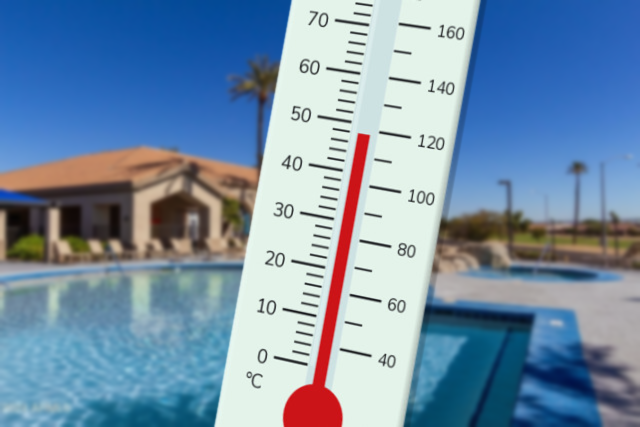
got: 48 °C
